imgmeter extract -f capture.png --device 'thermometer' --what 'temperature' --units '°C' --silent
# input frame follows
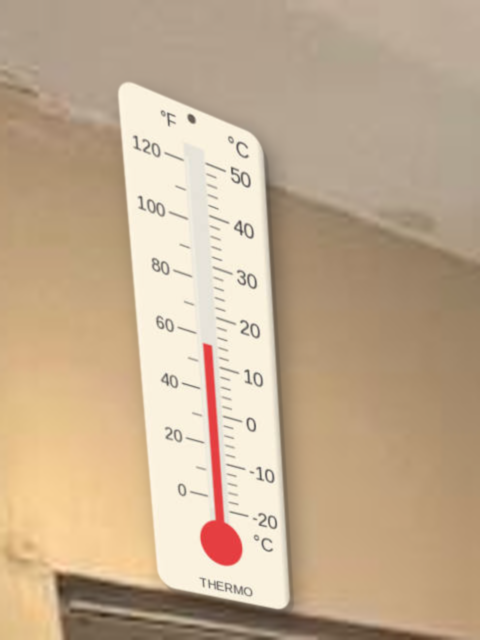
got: 14 °C
